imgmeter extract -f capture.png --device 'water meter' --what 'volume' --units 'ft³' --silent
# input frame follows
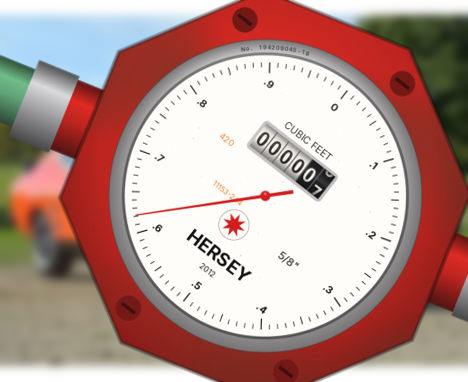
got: 6.62 ft³
